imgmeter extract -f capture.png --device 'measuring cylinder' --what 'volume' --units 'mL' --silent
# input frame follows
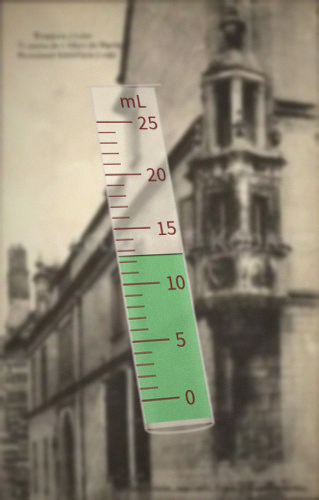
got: 12.5 mL
